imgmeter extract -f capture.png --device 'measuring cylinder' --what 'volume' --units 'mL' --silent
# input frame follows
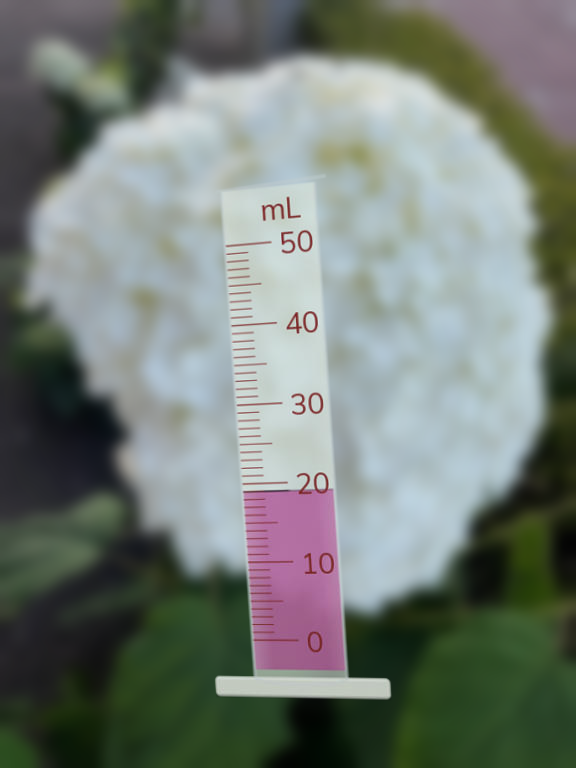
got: 19 mL
